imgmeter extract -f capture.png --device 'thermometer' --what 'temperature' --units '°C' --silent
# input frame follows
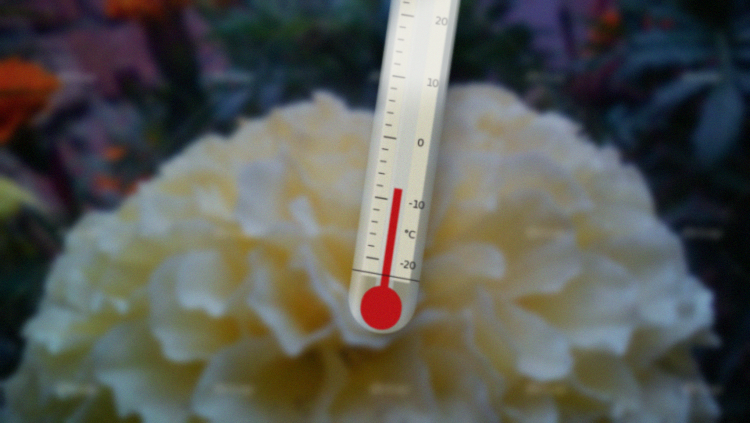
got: -8 °C
